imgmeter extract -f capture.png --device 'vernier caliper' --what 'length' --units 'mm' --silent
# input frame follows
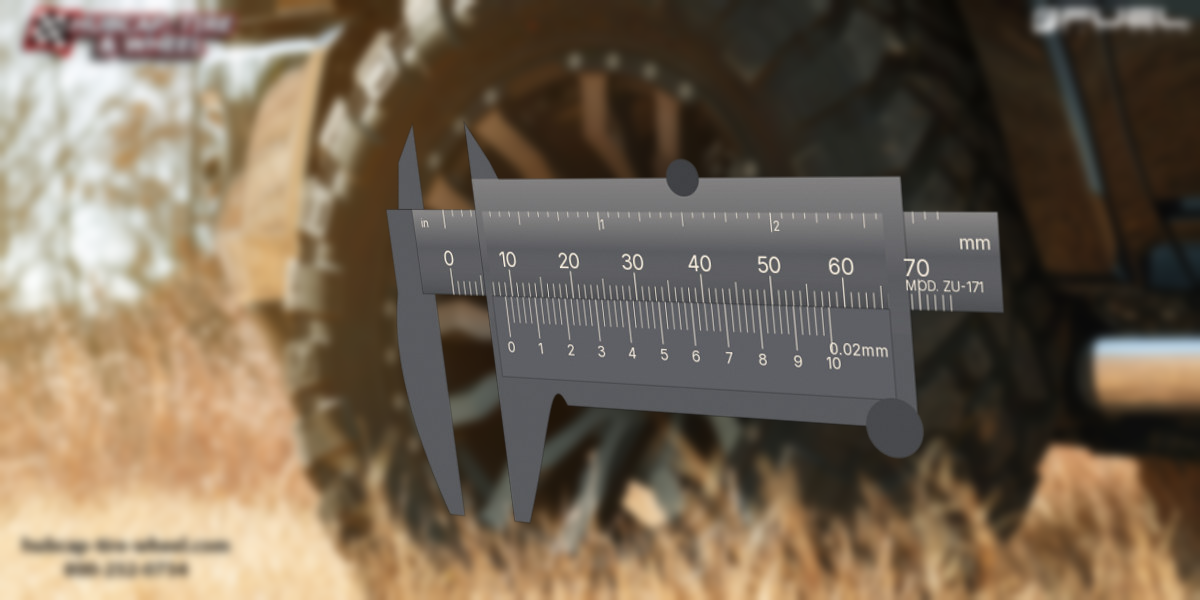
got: 8.8 mm
